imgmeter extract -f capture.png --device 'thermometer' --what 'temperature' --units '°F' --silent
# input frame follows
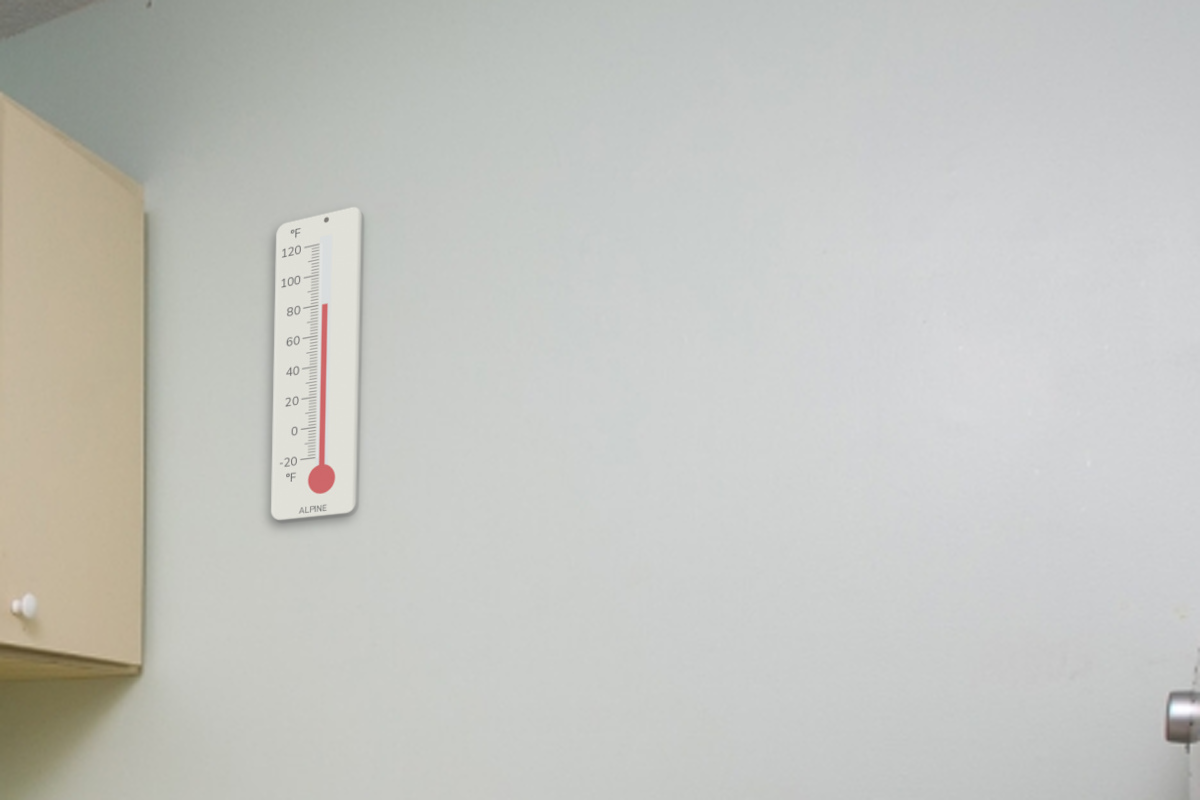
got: 80 °F
